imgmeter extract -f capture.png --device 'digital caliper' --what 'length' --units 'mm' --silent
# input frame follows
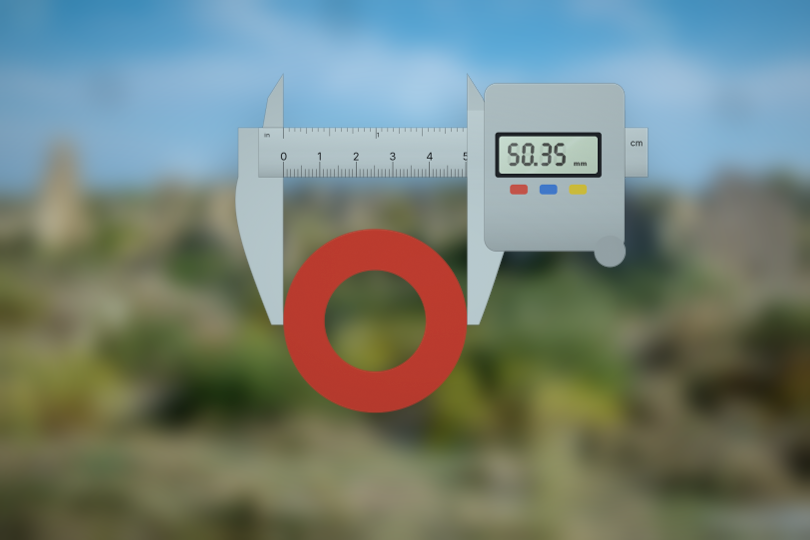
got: 50.35 mm
